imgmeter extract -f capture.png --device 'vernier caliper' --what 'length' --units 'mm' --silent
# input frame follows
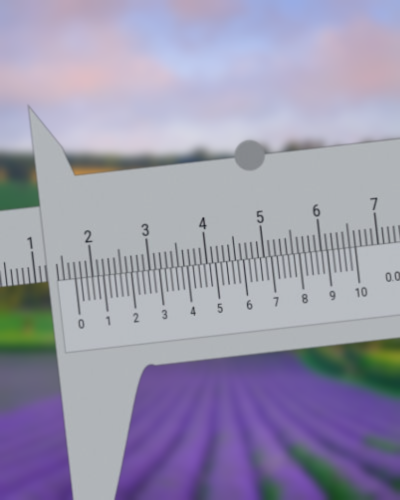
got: 17.0 mm
